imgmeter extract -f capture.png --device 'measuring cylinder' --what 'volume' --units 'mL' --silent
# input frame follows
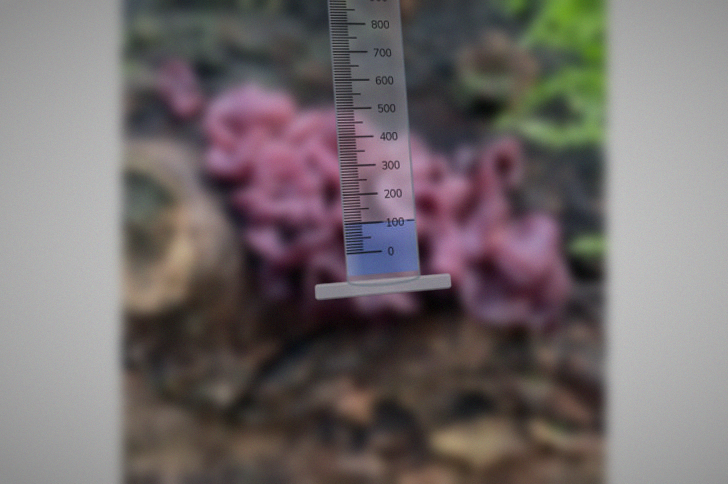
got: 100 mL
